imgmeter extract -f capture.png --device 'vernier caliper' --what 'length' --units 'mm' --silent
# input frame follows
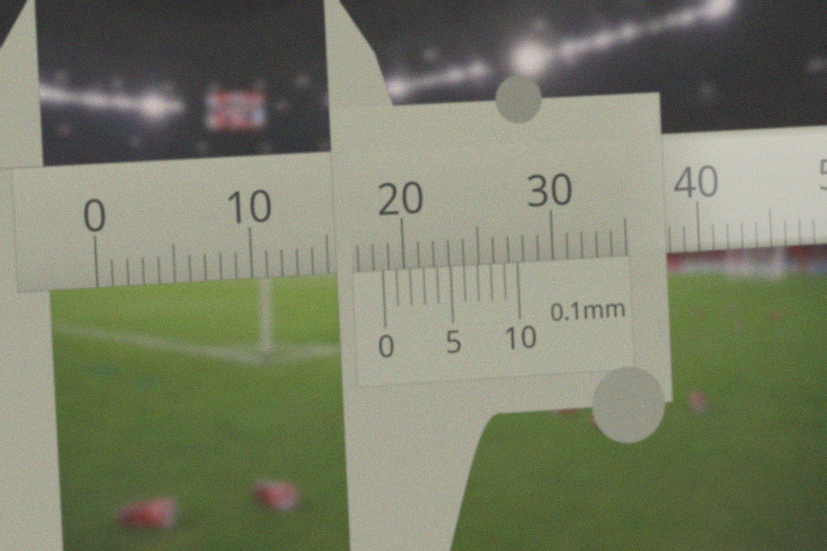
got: 18.6 mm
